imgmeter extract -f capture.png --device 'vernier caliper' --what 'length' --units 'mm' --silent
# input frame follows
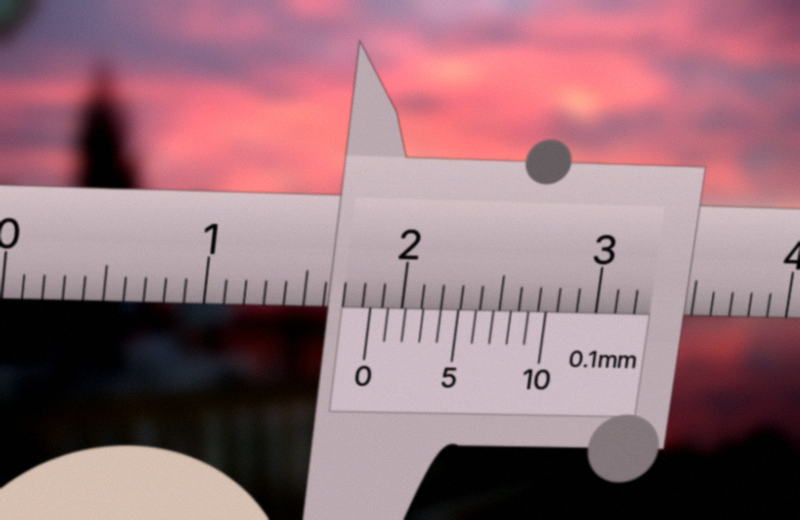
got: 18.4 mm
